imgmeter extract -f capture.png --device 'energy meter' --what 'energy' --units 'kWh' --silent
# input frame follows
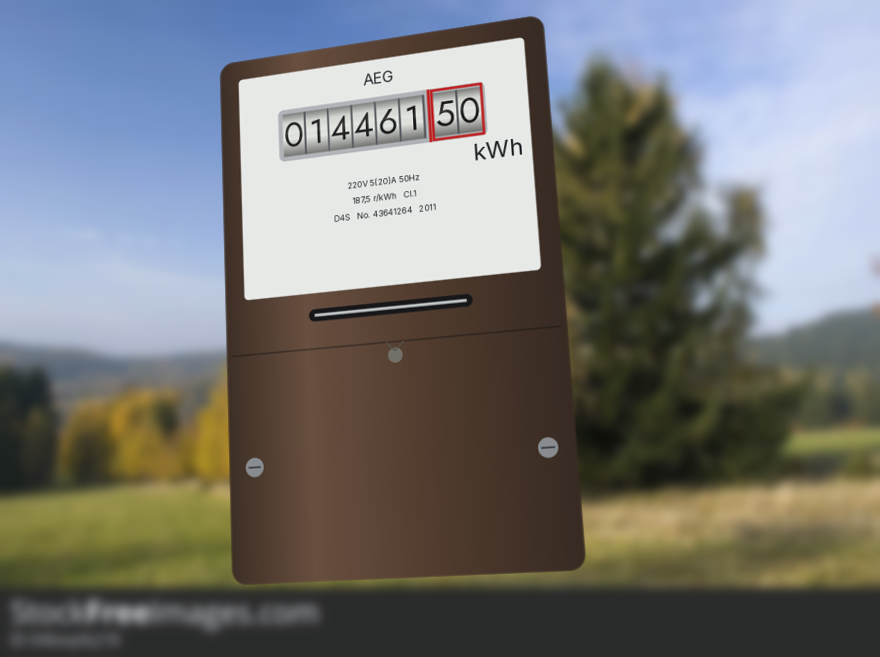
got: 14461.50 kWh
